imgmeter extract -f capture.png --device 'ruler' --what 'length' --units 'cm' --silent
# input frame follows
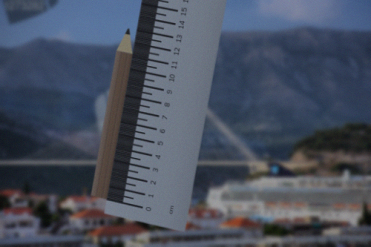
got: 13 cm
